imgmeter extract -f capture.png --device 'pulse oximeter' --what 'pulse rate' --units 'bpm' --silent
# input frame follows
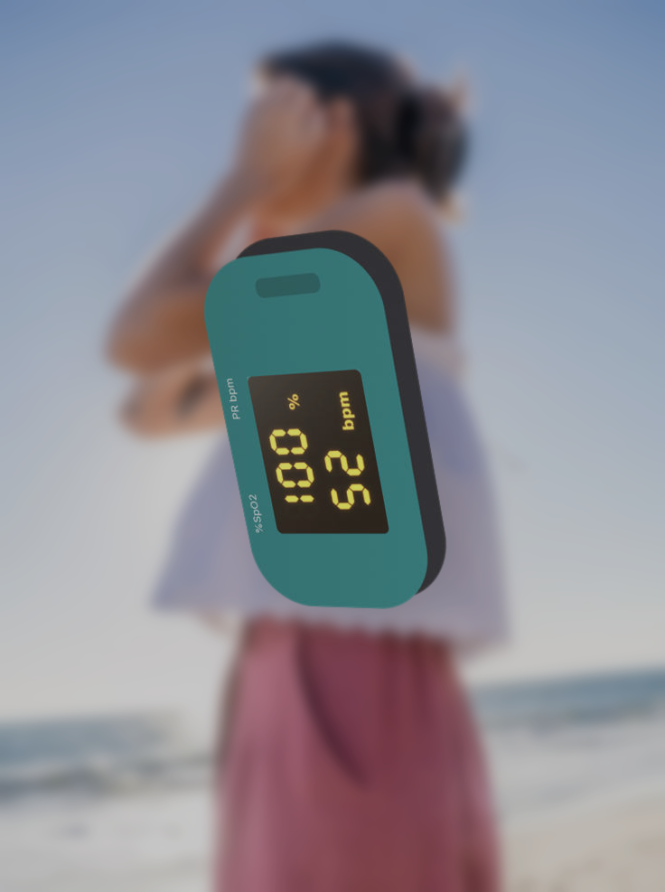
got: 52 bpm
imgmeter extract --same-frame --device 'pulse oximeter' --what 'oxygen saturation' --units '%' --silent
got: 100 %
